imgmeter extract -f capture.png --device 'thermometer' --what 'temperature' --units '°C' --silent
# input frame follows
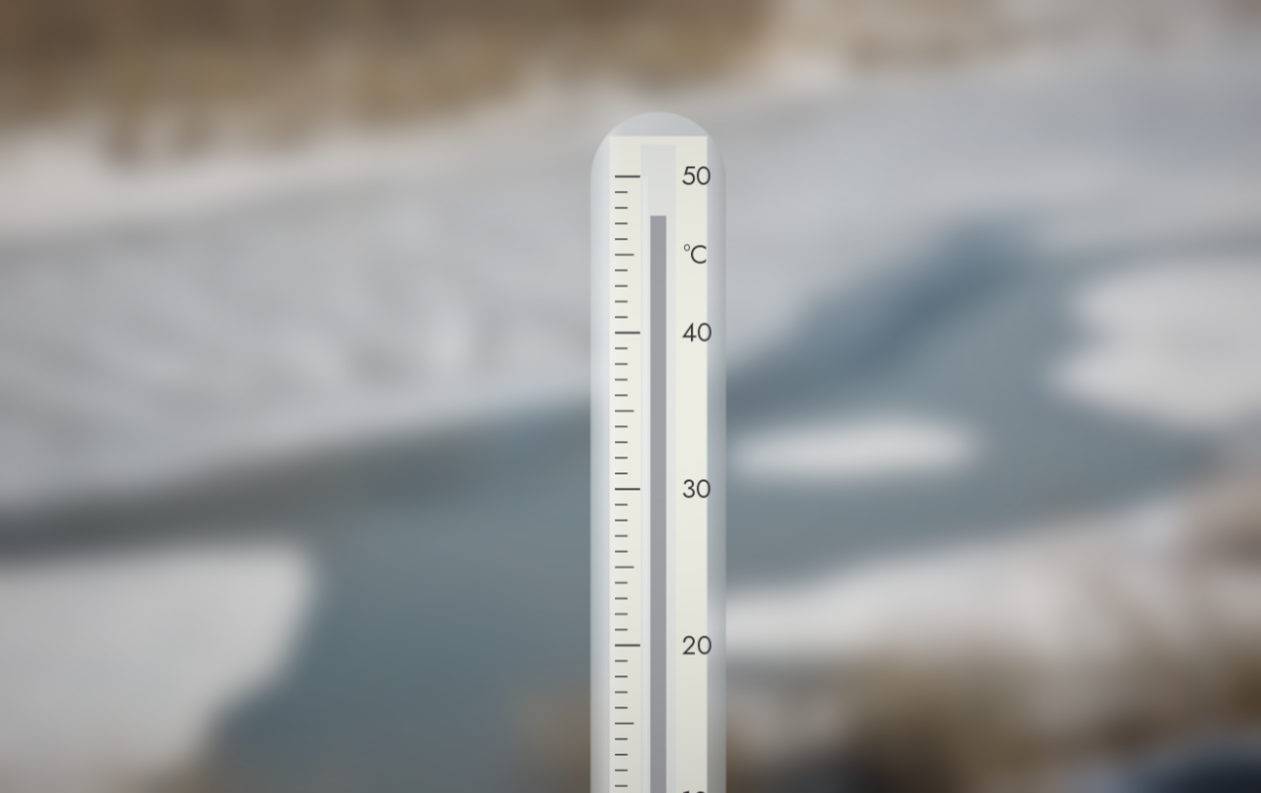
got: 47.5 °C
